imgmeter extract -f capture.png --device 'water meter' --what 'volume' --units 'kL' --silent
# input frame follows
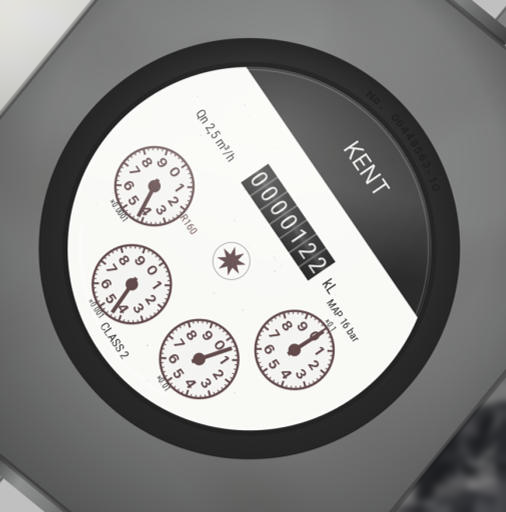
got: 122.0044 kL
